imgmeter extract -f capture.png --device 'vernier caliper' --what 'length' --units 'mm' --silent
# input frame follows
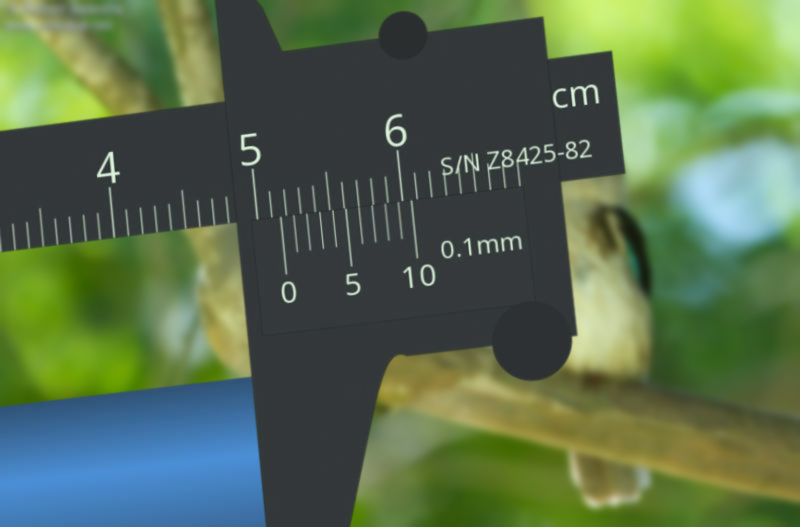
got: 51.6 mm
